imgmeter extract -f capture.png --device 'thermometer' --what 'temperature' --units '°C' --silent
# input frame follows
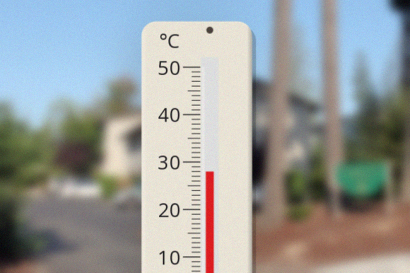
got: 28 °C
